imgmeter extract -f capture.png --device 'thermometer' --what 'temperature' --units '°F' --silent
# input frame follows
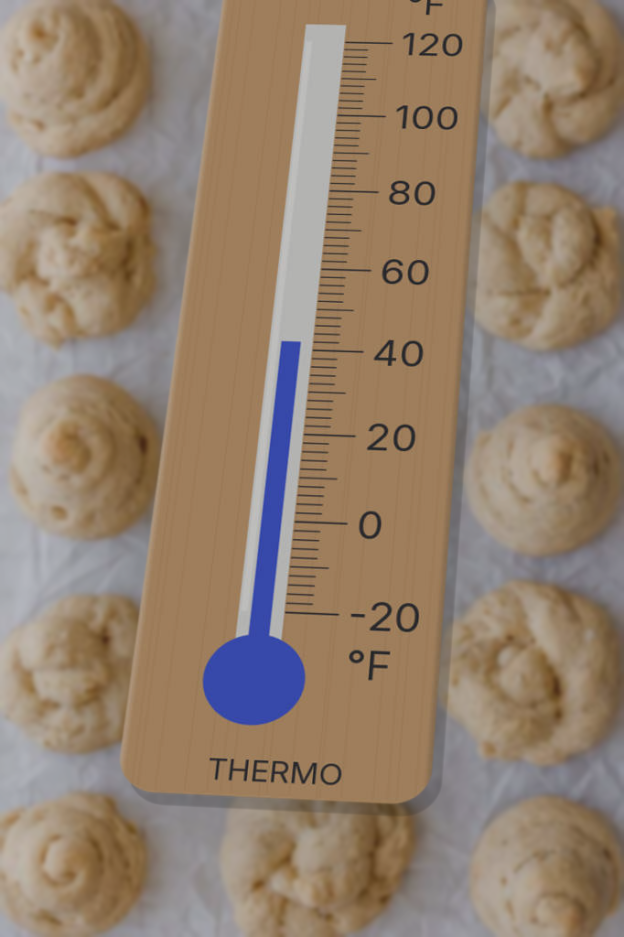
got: 42 °F
